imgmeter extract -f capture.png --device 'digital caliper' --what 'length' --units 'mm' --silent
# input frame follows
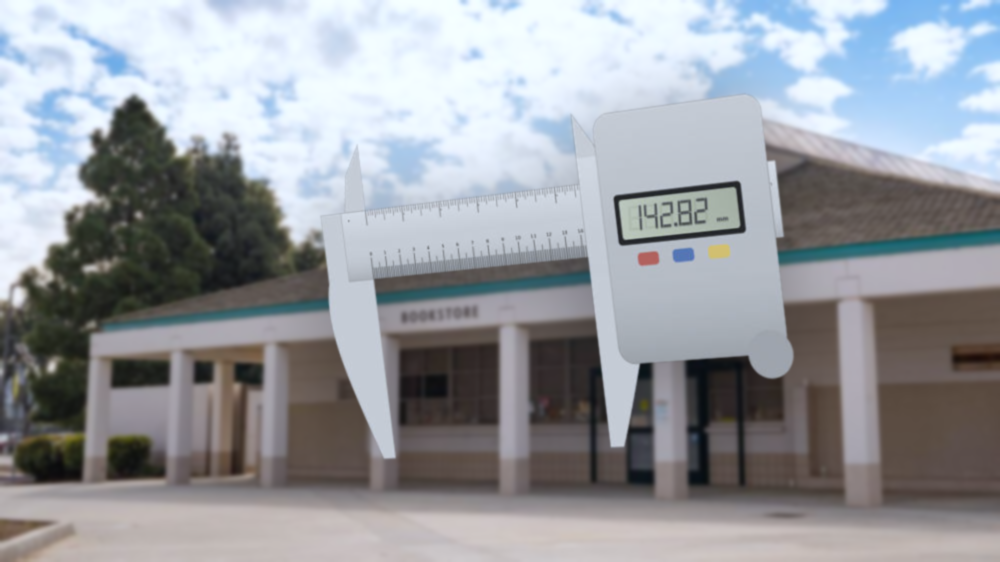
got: 142.82 mm
